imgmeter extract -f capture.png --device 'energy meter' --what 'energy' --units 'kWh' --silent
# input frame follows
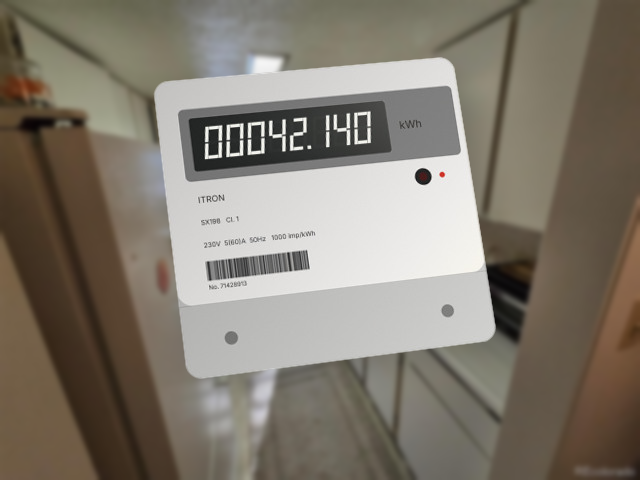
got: 42.140 kWh
